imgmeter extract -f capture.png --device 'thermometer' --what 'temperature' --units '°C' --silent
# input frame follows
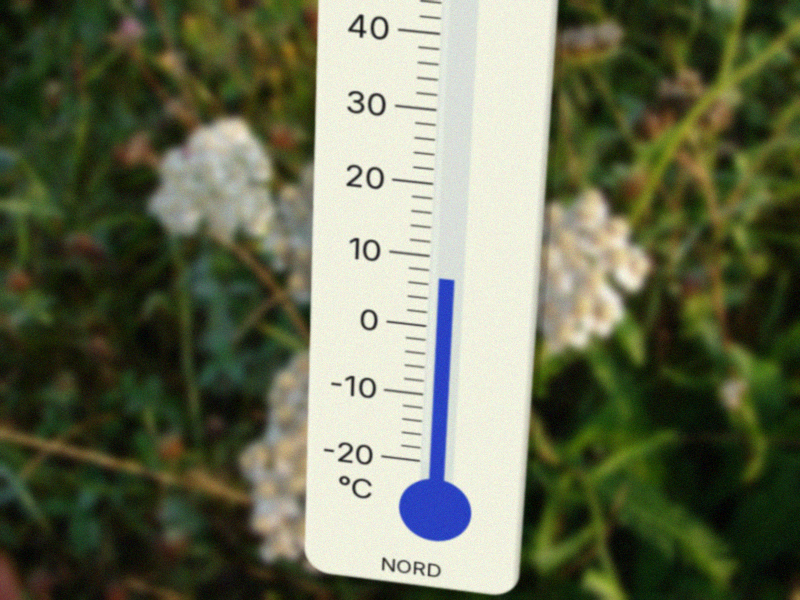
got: 7 °C
